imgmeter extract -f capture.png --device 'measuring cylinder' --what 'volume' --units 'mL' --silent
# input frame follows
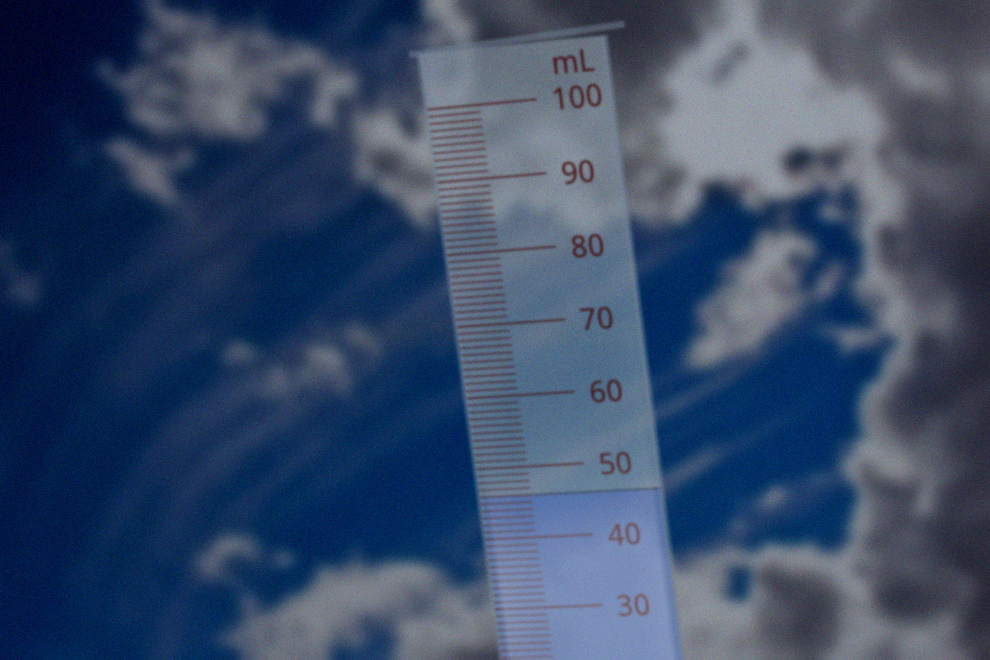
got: 46 mL
